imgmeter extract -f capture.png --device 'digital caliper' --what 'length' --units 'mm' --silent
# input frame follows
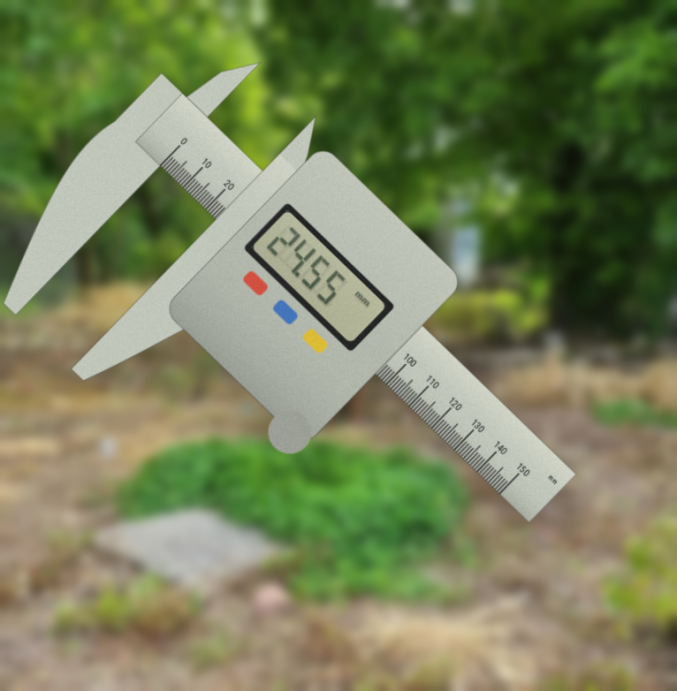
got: 24.55 mm
